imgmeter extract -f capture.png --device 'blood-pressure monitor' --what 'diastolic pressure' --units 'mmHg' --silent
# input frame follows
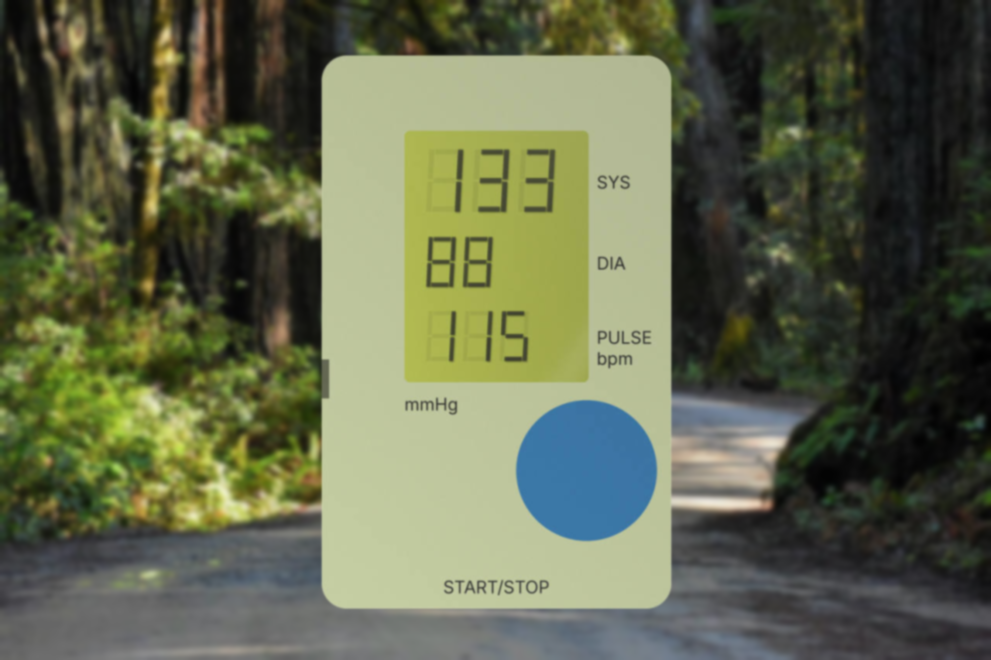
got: 88 mmHg
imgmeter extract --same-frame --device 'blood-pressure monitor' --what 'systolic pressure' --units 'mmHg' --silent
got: 133 mmHg
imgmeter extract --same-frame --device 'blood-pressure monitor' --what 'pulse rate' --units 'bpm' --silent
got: 115 bpm
